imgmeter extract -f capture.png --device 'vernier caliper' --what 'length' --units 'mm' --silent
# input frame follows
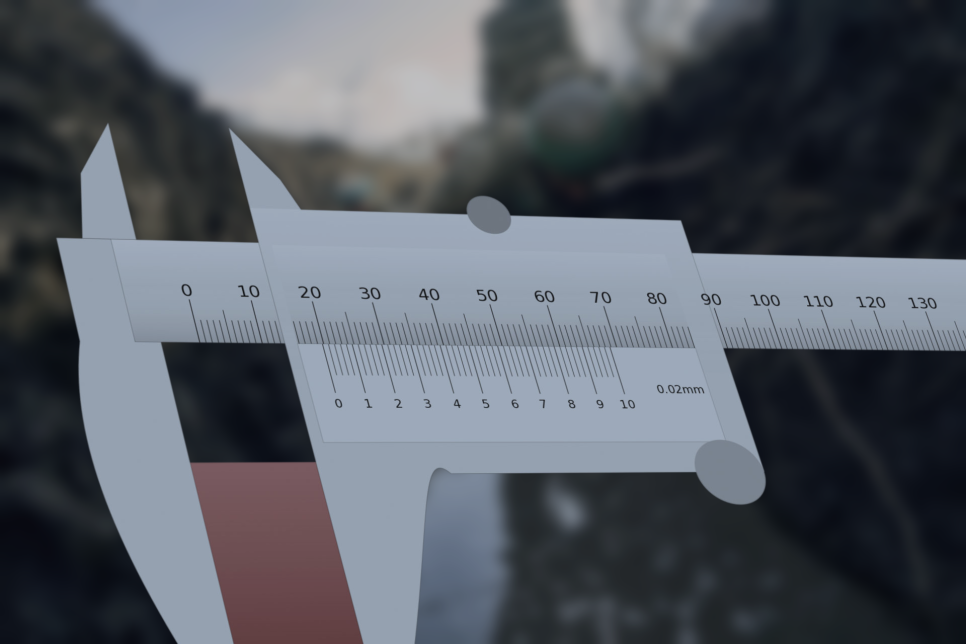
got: 19.8 mm
